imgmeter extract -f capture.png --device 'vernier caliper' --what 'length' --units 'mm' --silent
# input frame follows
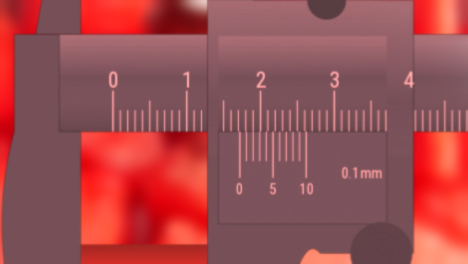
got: 17.2 mm
